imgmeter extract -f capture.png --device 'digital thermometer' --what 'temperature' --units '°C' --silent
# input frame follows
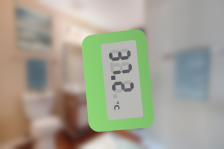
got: 37.2 °C
